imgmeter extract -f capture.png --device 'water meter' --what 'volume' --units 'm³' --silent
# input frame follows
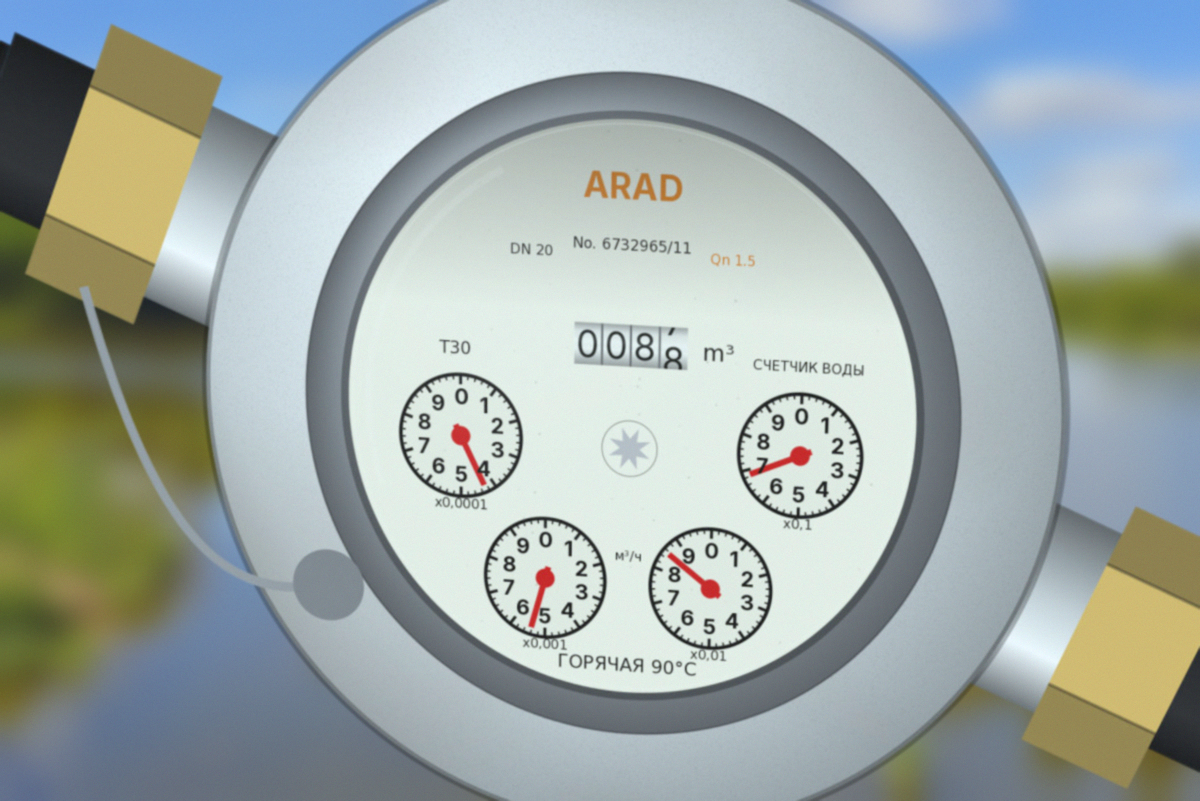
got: 87.6854 m³
